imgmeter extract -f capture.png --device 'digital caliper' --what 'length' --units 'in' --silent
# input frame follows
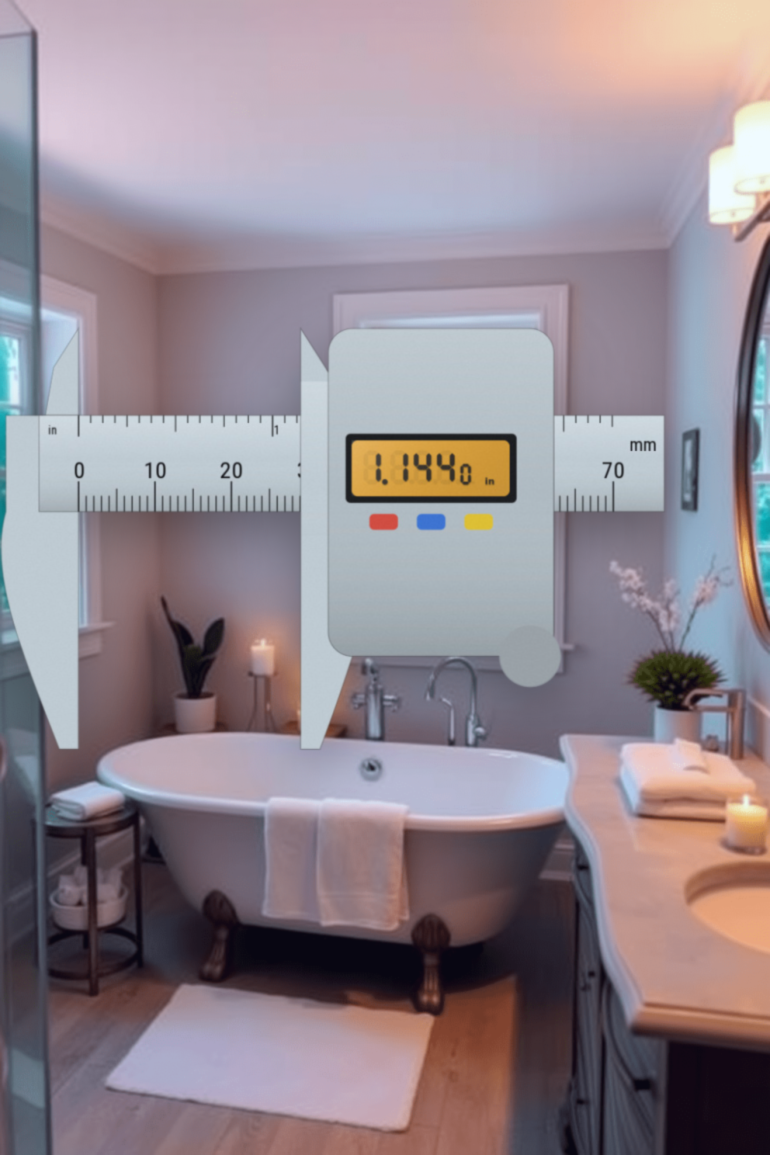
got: 1.1440 in
